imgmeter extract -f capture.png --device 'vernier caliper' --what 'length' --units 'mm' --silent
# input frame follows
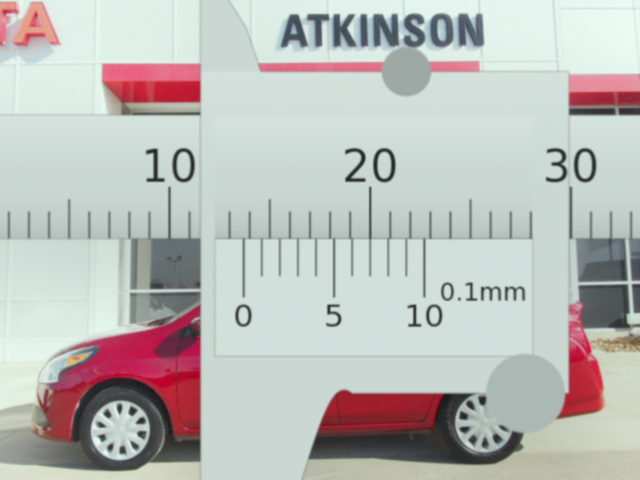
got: 13.7 mm
